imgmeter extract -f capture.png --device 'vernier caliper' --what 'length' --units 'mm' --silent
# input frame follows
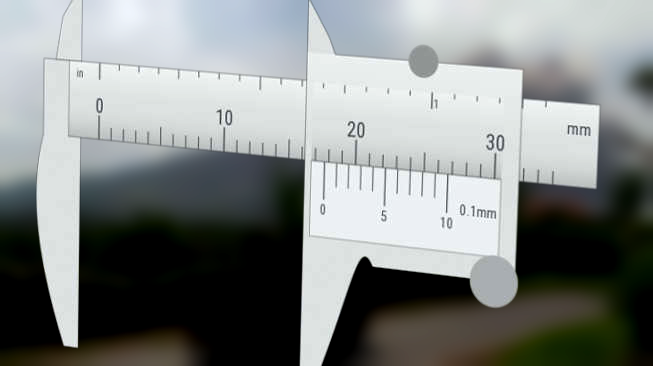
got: 17.7 mm
